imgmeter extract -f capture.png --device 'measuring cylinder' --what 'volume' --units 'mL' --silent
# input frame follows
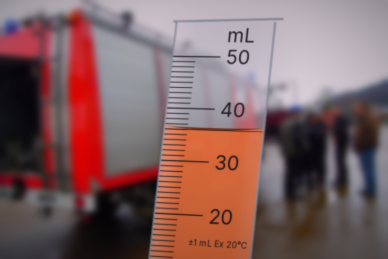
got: 36 mL
